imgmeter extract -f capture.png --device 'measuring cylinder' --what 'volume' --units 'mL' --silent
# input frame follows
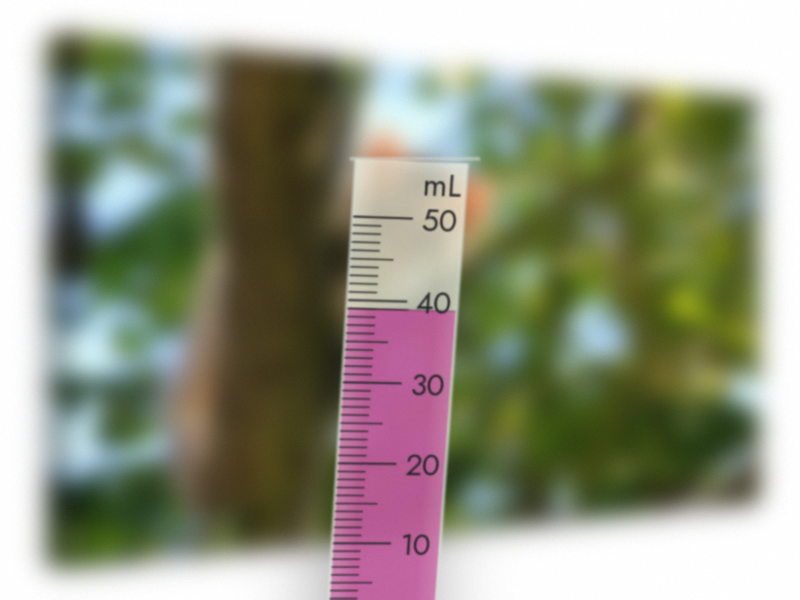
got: 39 mL
